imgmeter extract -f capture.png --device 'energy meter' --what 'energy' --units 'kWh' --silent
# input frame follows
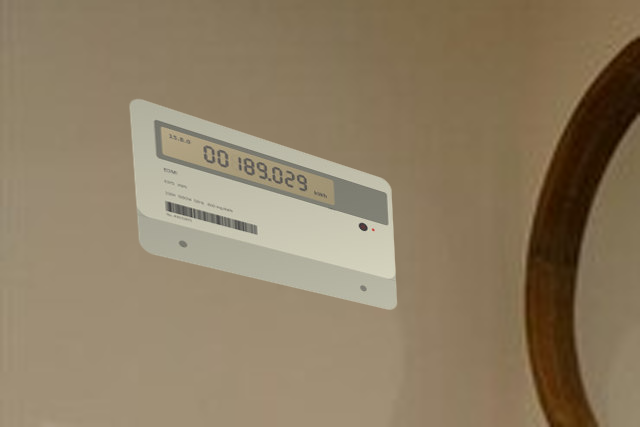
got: 189.029 kWh
